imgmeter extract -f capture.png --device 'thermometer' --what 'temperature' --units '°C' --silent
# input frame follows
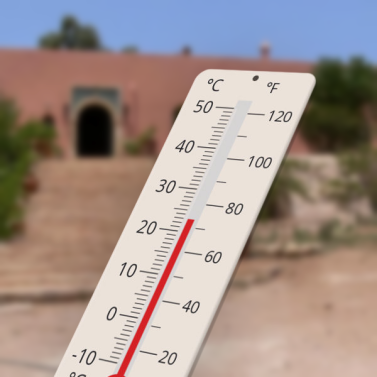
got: 23 °C
